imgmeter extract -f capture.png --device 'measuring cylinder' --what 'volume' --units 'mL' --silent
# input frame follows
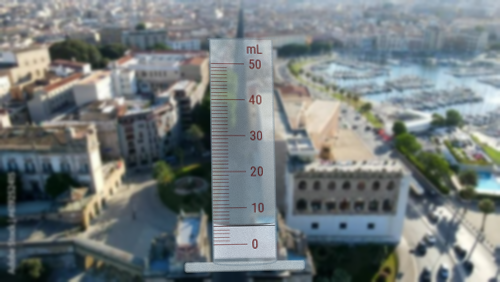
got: 5 mL
